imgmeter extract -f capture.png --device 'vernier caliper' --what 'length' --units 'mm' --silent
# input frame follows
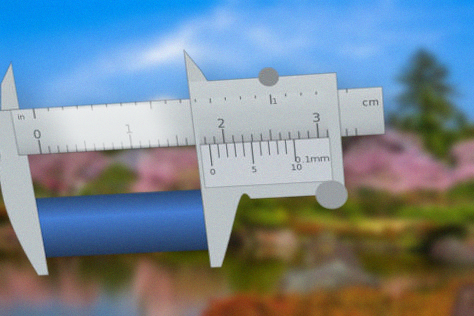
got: 18.4 mm
